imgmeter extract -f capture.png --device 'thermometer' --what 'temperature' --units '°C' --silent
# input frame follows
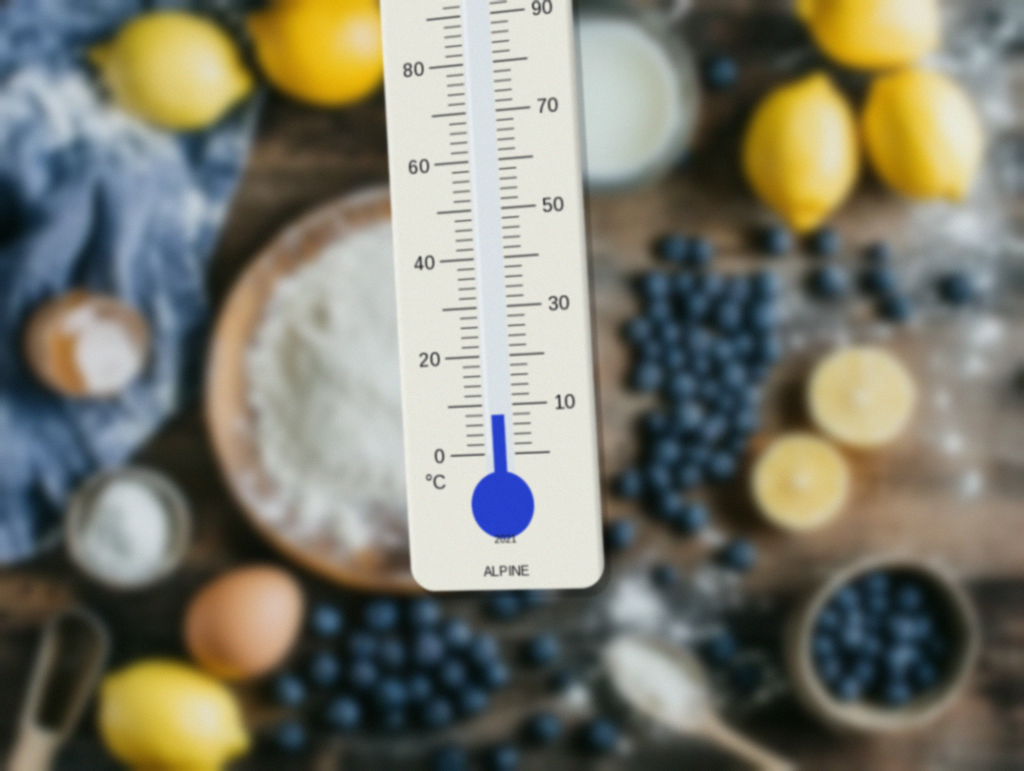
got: 8 °C
